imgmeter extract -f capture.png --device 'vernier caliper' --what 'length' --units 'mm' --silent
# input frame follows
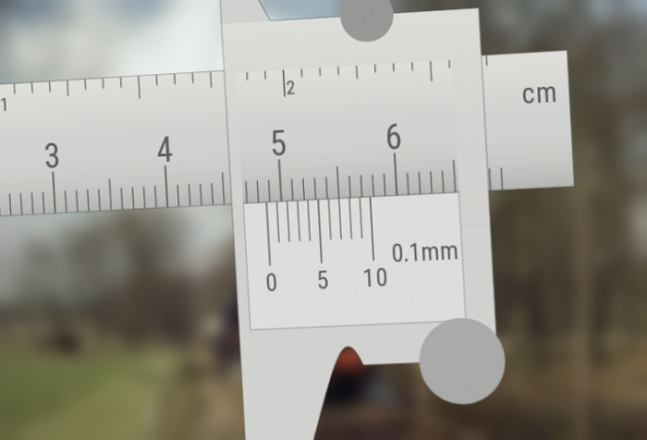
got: 48.7 mm
